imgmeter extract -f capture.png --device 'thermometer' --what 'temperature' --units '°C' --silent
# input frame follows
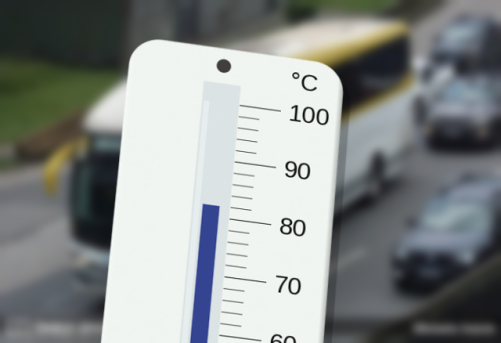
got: 82 °C
